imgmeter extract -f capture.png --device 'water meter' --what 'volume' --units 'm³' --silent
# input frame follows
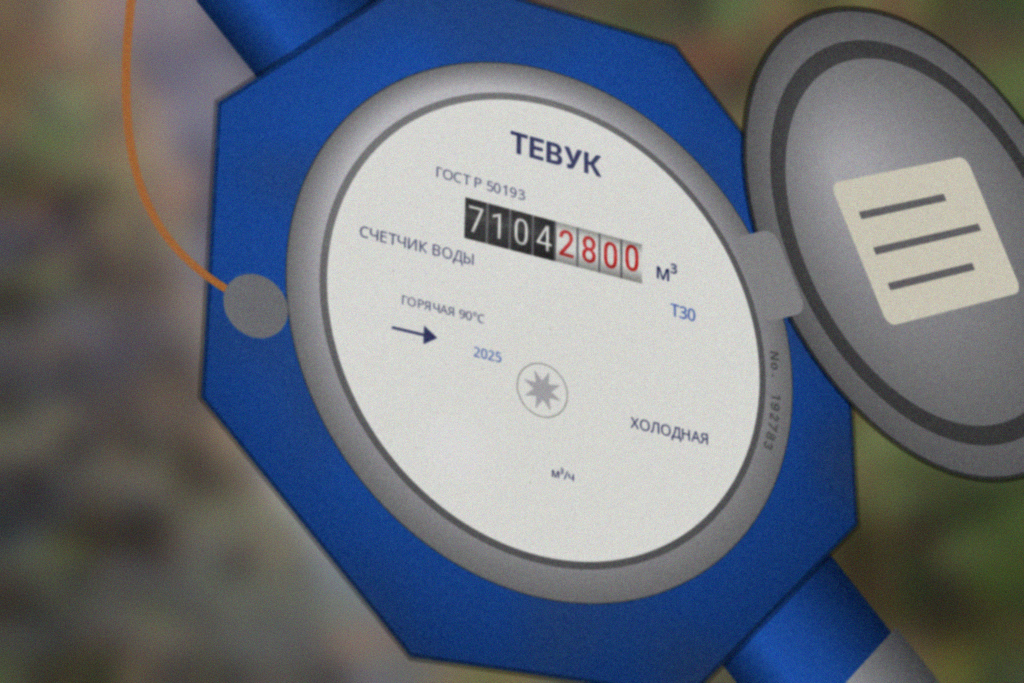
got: 7104.2800 m³
